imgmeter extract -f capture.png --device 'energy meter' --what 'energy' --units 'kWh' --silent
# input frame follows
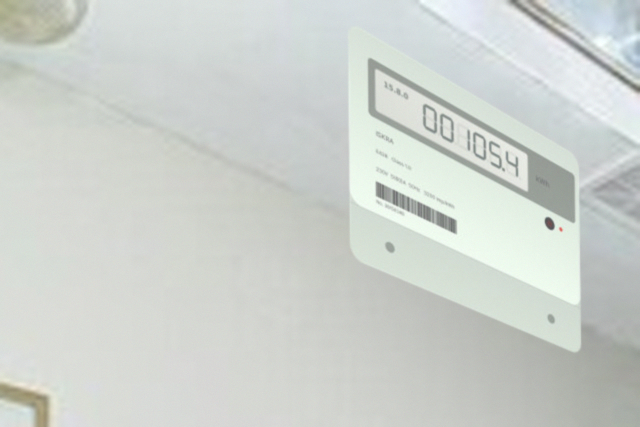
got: 105.4 kWh
